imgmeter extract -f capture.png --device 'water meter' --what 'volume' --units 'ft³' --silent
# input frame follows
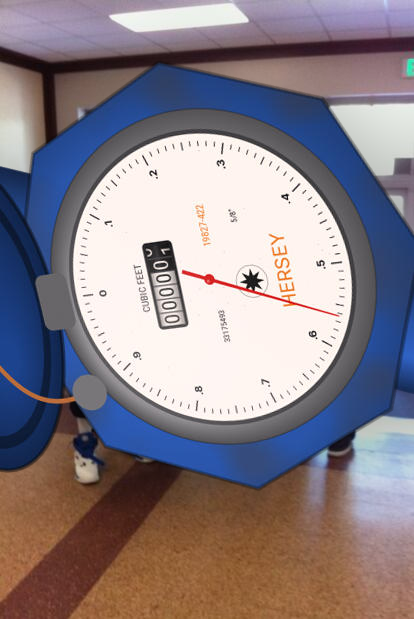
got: 0.56 ft³
